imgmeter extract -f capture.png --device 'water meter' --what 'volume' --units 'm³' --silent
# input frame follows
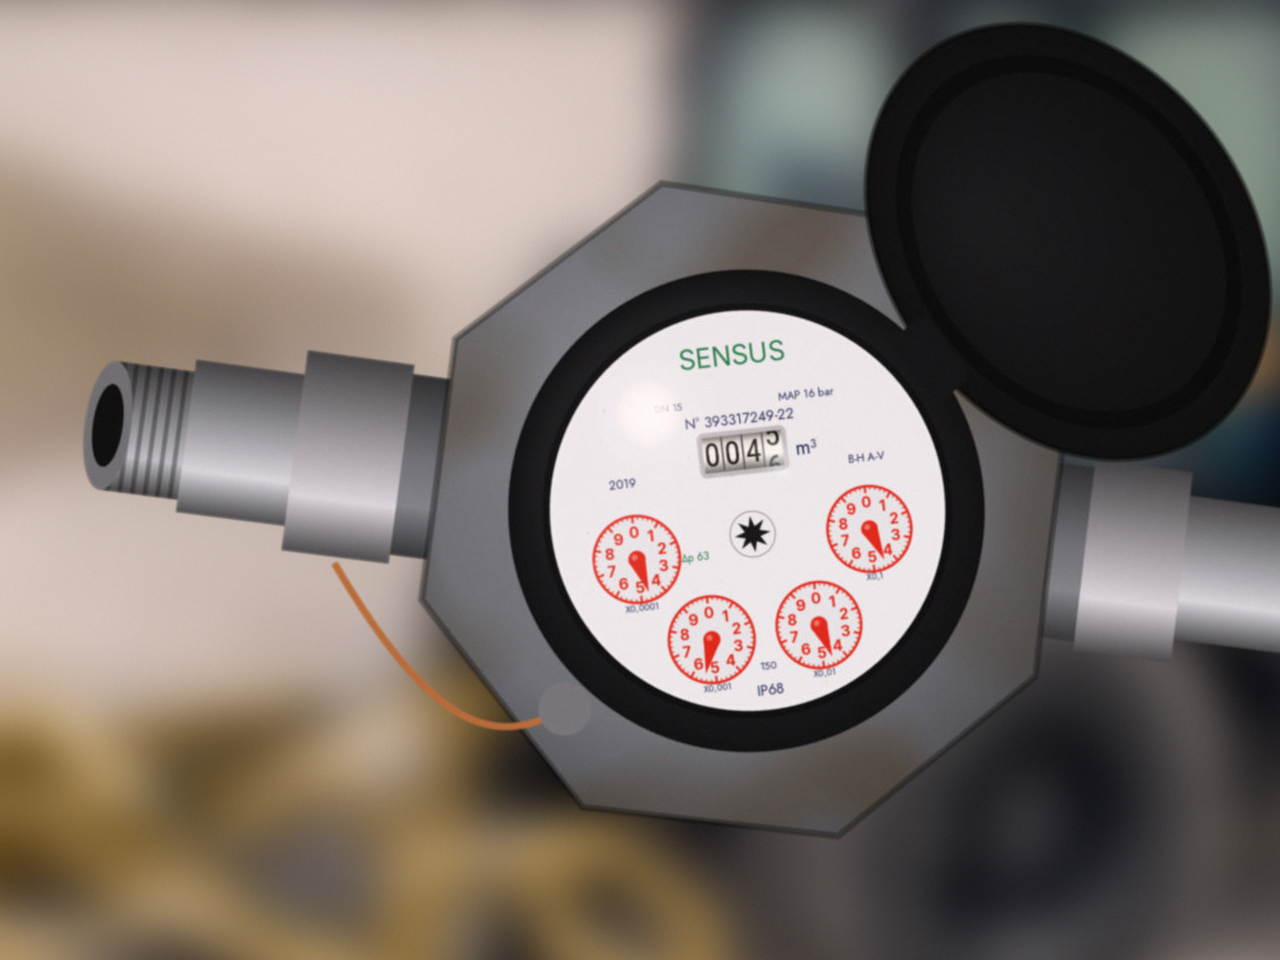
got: 45.4454 m³
